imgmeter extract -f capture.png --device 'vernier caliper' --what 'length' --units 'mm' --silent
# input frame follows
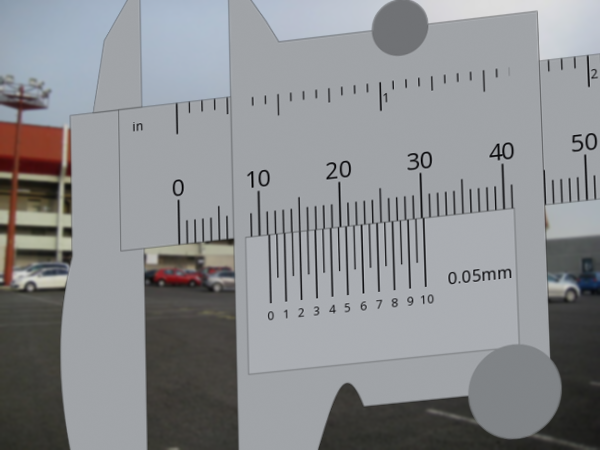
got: 11.2 mm
